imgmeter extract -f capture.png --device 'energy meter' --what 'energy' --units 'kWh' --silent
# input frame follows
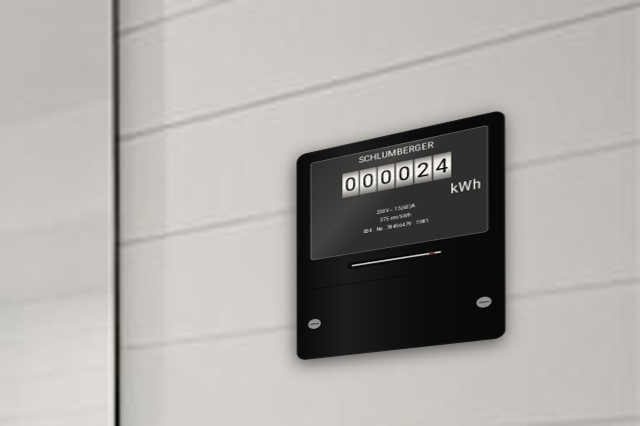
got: 24 kWh
